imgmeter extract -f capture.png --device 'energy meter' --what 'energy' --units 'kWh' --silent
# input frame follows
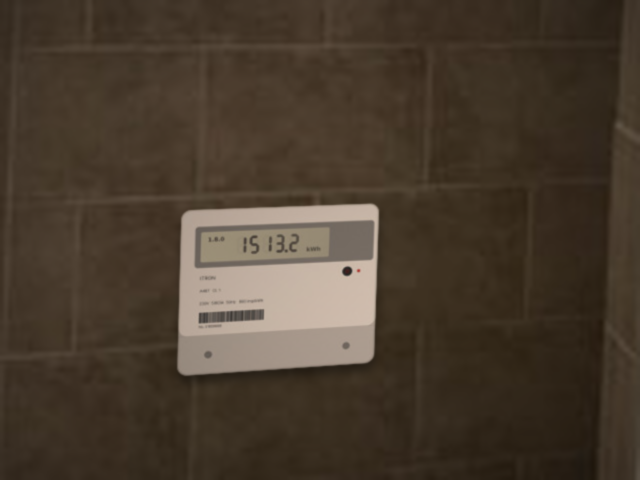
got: 1513.2 kWh
